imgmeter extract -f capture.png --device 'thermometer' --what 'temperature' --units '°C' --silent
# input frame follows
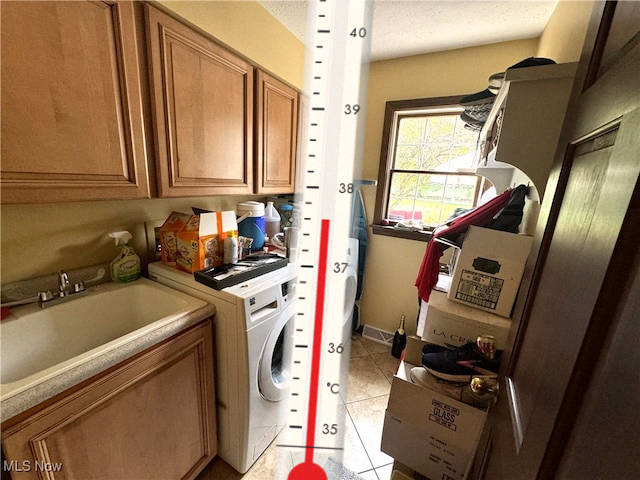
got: 37.6 °C
